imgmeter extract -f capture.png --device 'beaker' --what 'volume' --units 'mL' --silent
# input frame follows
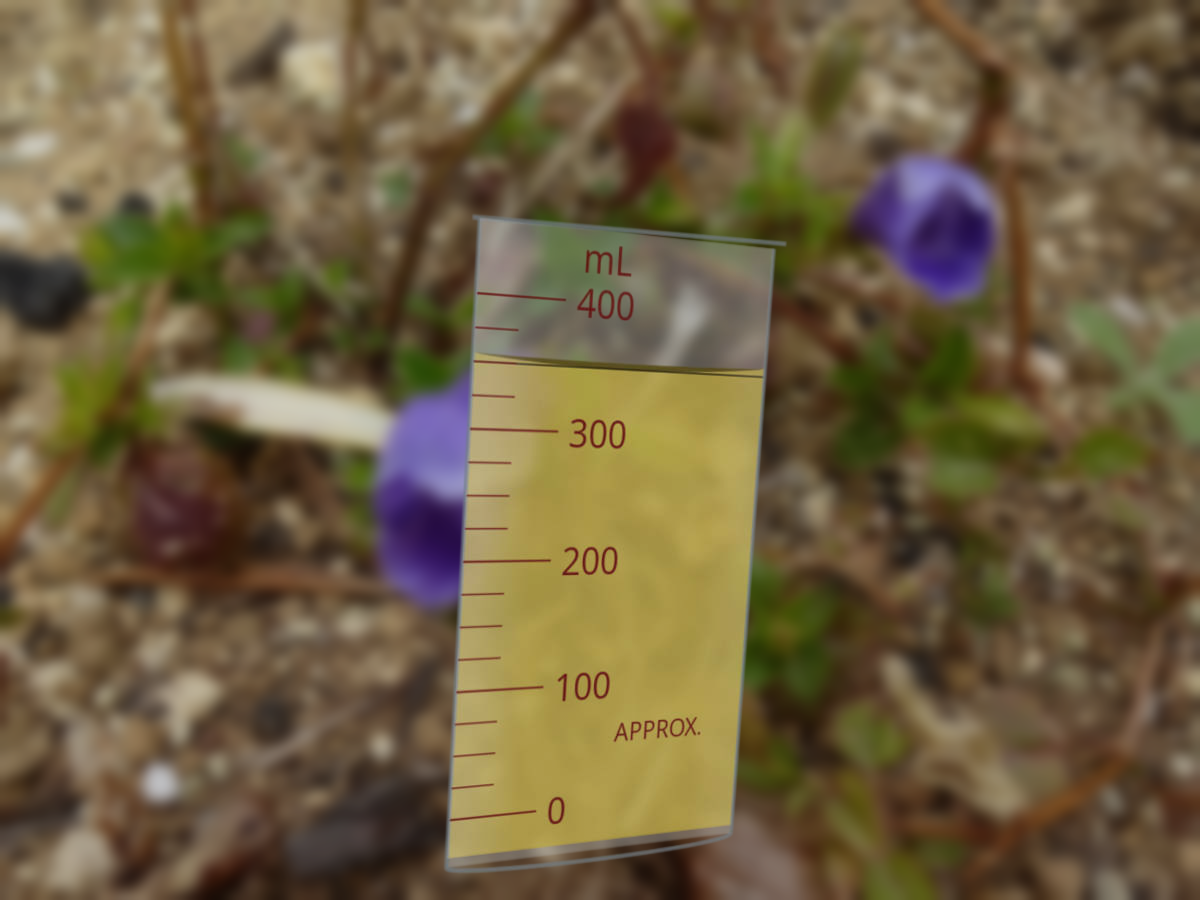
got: 350 mL
